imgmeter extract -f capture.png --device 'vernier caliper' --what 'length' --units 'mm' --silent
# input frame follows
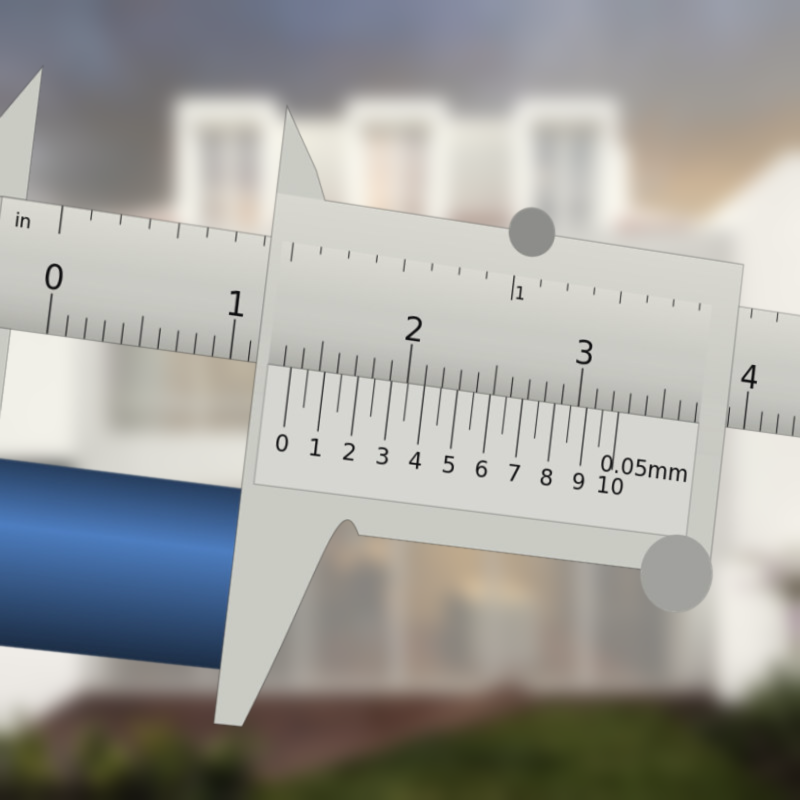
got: 13.4 mm
